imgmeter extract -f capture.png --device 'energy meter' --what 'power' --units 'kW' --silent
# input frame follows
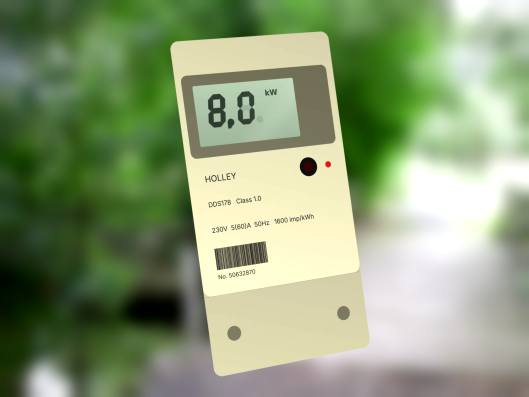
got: 8.0 kW
